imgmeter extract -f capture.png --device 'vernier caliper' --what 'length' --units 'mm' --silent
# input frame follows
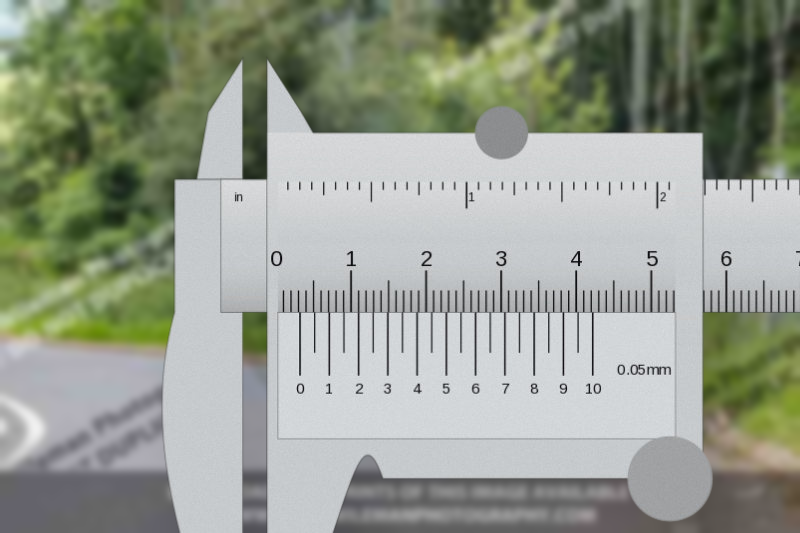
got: 3.2 mm
